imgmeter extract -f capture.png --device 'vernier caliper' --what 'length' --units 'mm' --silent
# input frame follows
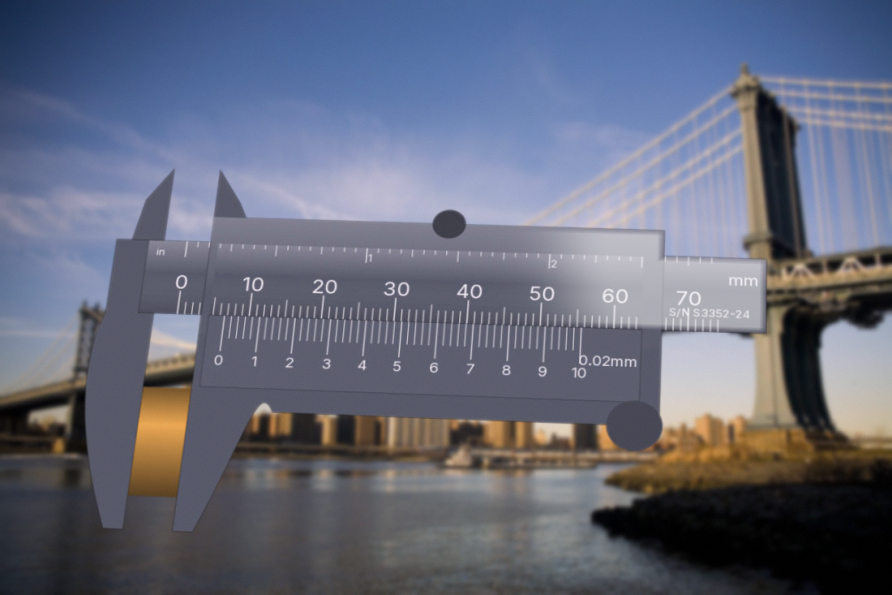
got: 6.6 mm
